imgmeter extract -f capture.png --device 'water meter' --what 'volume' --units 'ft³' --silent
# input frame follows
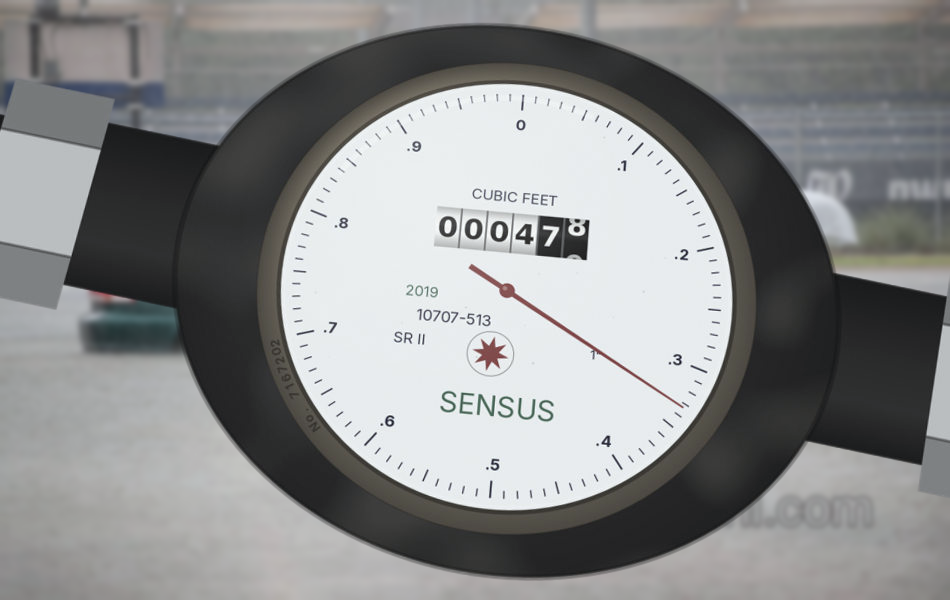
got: 478.33 ft³
